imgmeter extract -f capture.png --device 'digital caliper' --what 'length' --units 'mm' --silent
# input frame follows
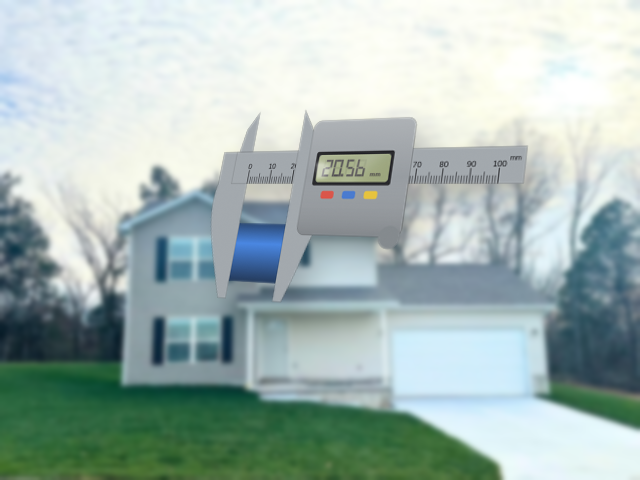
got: 20.56 mm
